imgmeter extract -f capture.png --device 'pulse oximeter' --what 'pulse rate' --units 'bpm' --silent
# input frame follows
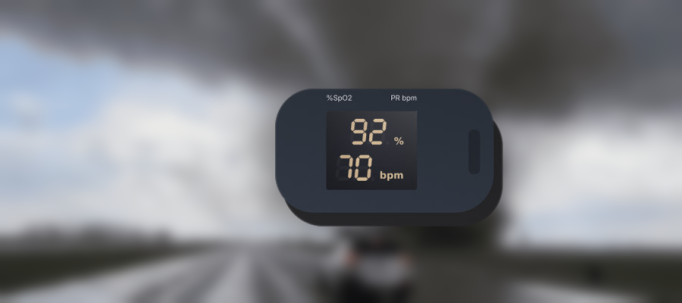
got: 70 bpm
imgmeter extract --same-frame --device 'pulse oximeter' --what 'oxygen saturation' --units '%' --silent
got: 92 %
